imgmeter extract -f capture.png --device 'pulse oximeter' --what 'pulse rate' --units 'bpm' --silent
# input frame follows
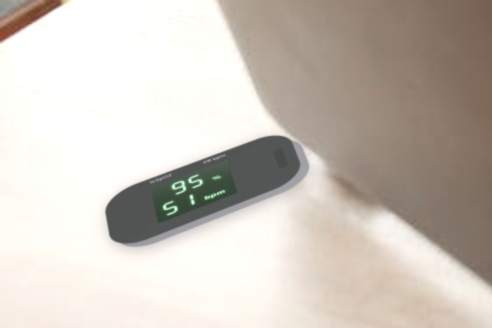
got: 51 bpm
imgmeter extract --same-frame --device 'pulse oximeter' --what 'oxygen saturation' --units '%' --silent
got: 95 %
